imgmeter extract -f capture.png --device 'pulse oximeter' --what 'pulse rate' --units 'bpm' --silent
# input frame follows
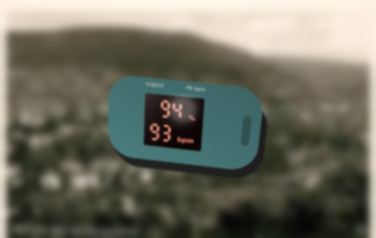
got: 93 bpm
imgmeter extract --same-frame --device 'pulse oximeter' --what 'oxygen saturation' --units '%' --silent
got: 94 %
